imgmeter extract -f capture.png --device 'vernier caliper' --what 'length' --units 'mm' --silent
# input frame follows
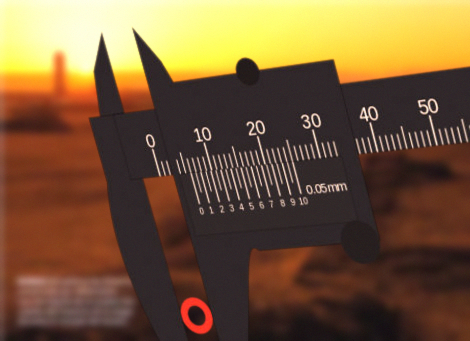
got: 6.0 mm
